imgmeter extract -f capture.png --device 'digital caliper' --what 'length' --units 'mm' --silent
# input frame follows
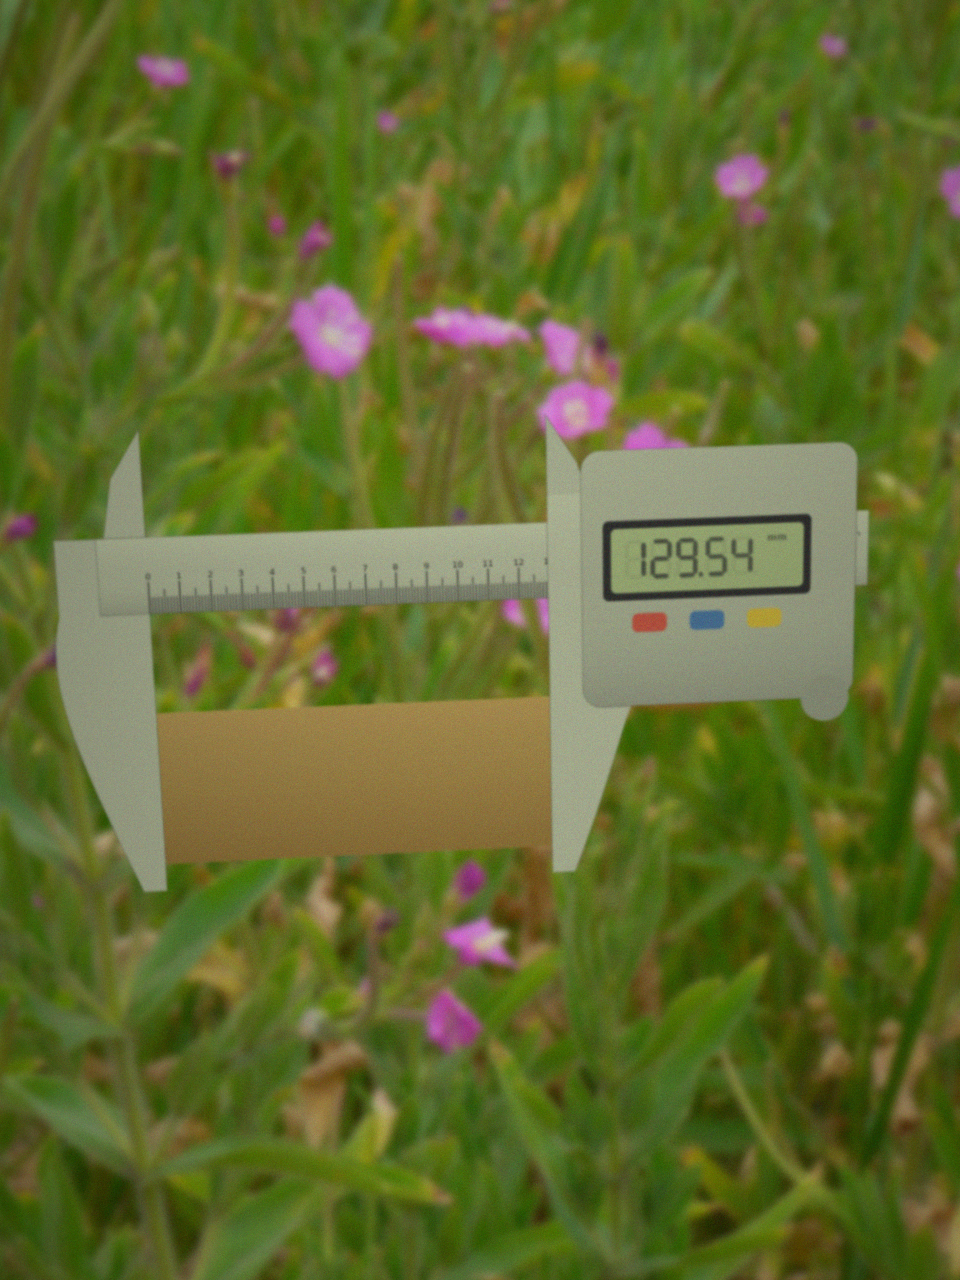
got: 129.54 mm
